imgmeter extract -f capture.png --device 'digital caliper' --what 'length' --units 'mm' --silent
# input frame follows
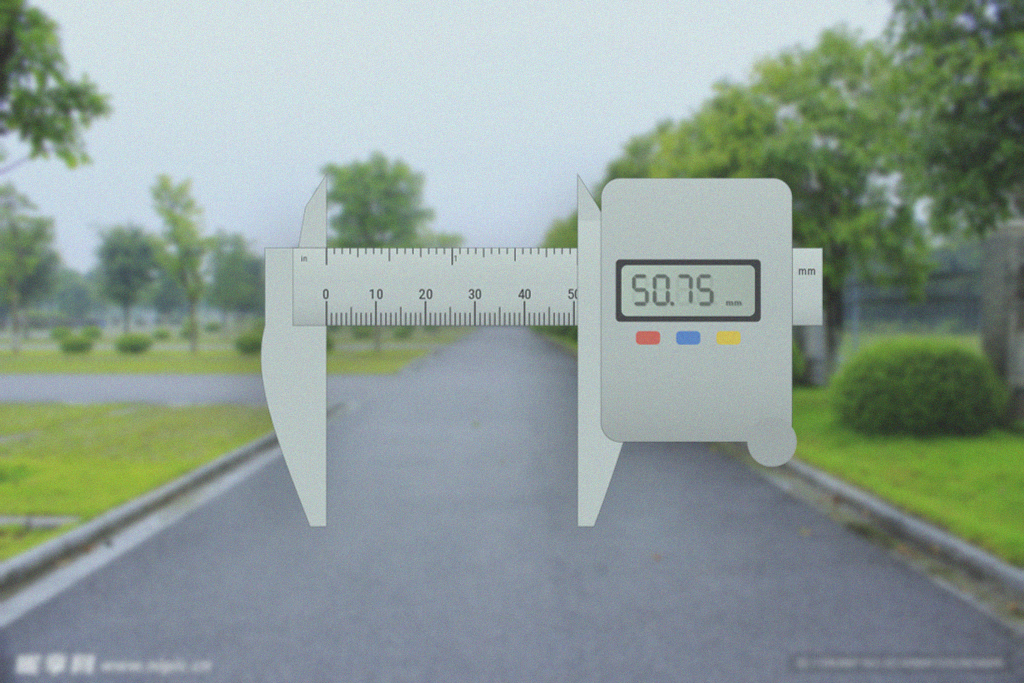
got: 50.75 mm
